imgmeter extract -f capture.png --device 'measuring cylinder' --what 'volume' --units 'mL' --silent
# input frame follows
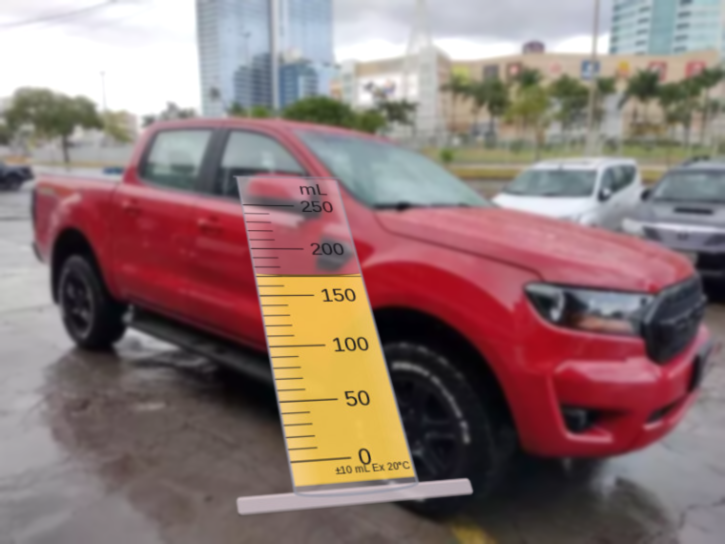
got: 170 mL
